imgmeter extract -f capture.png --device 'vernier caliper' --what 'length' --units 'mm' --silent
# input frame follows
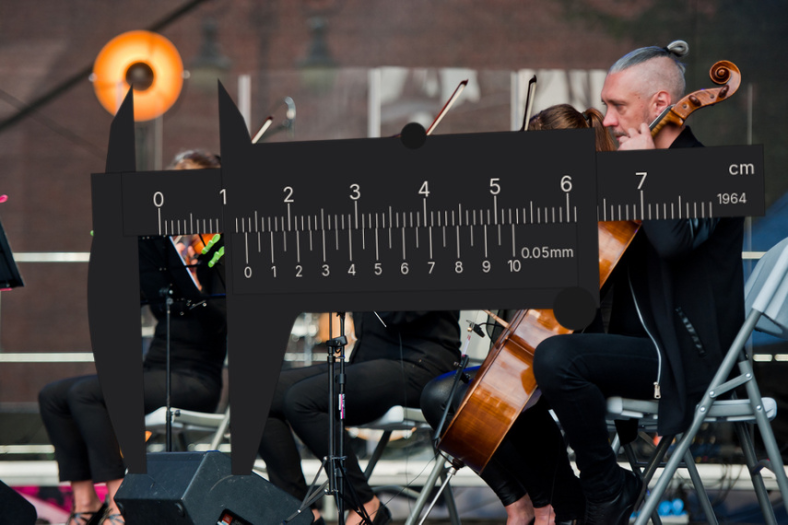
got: 13.4 mm
